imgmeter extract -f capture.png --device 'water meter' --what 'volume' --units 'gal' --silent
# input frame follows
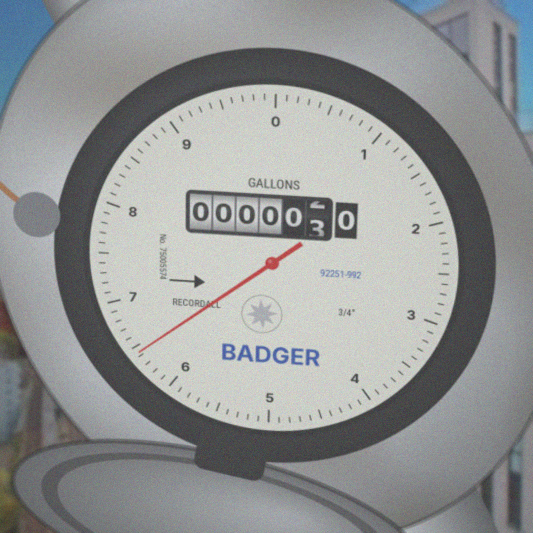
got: 26.4 gal
